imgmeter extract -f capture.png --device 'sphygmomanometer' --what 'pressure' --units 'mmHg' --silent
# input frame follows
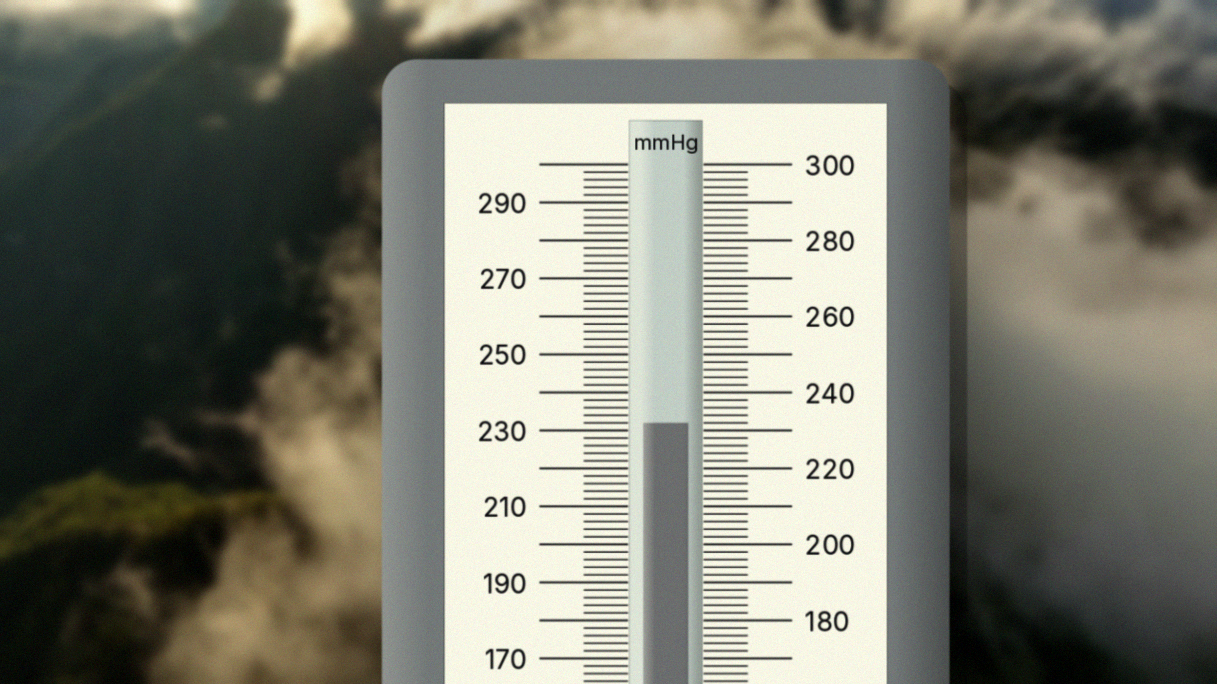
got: 232 mmHg
